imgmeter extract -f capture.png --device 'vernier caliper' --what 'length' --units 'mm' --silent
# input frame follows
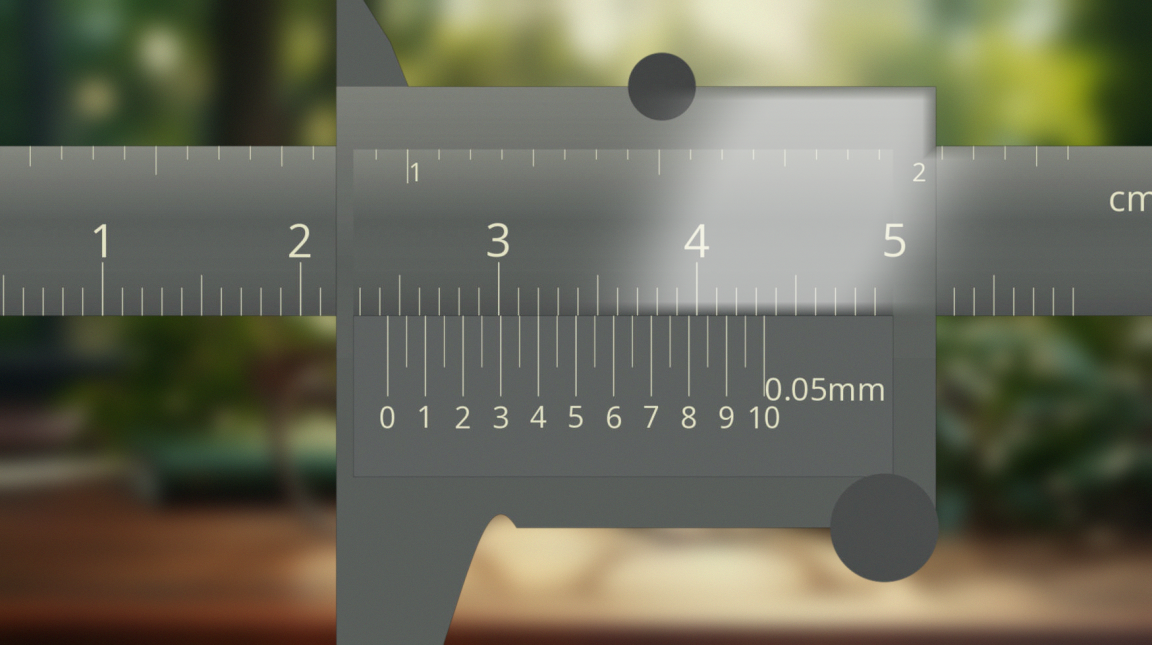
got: 24.4 mm
